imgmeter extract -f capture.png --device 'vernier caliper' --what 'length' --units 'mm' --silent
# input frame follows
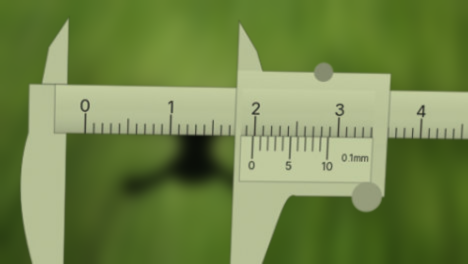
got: 19.8 mm
